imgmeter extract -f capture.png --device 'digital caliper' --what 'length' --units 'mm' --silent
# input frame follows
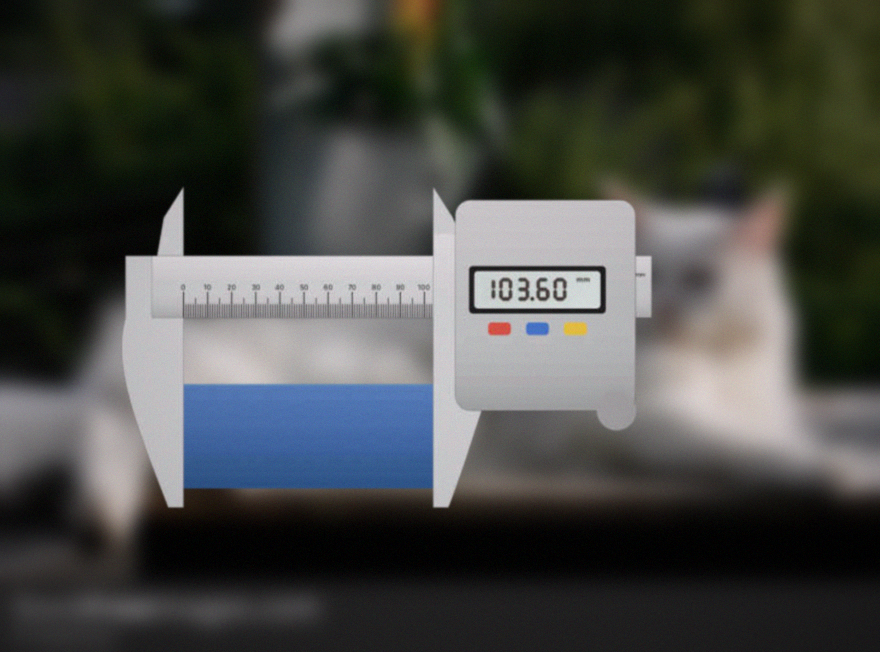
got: 103.60 mm
